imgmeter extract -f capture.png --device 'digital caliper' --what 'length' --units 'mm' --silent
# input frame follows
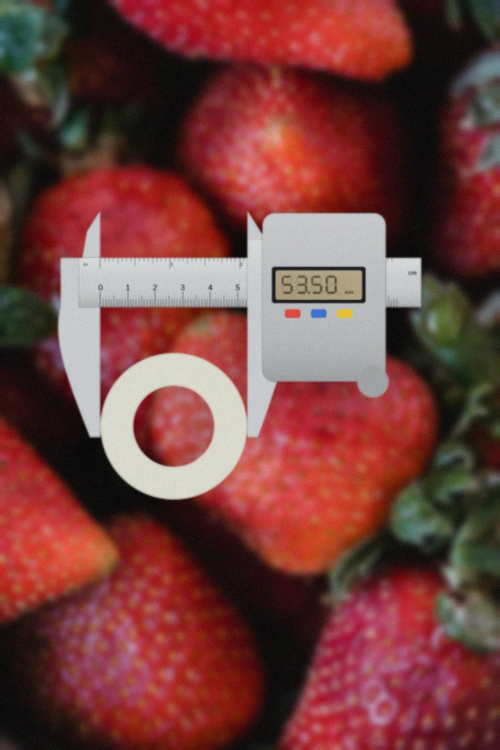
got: 53.50 mm
